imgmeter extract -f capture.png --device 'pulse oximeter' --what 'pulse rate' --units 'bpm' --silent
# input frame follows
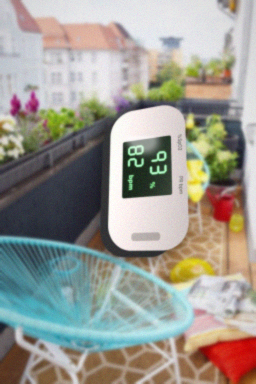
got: 82 bpm
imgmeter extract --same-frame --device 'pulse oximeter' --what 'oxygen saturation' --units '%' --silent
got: 93 %
